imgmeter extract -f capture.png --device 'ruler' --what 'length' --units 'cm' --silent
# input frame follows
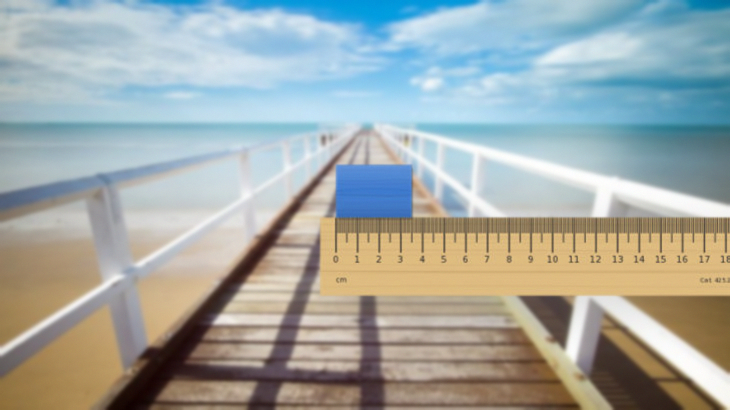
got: 3.5 cm
